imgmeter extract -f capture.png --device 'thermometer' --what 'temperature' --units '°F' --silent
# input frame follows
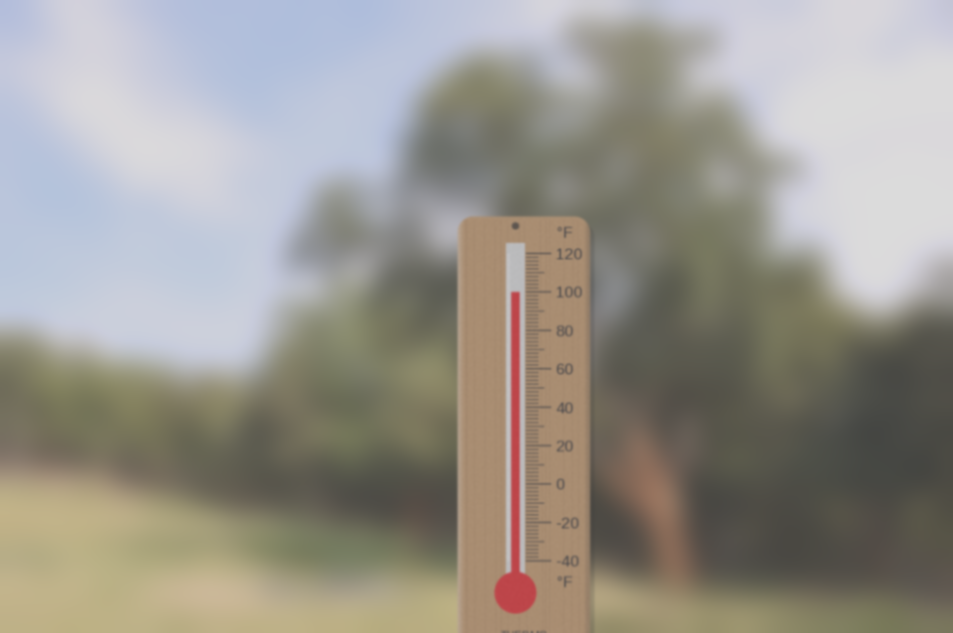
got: 100 °F
